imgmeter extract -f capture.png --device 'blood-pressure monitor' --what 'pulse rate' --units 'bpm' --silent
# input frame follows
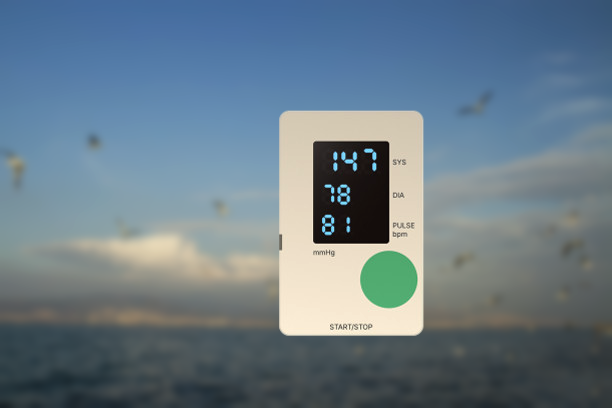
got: 81 bpm
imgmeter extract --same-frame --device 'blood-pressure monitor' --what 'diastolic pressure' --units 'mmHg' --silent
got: 78 mmHg
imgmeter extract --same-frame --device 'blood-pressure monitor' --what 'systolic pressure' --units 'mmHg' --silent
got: 147 mmHg
